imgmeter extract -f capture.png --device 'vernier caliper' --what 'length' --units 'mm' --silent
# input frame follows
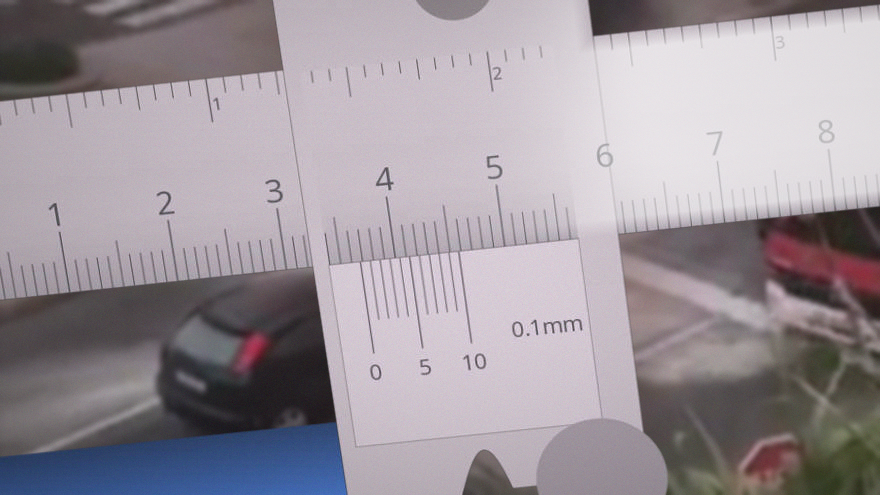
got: 36.8 mm
